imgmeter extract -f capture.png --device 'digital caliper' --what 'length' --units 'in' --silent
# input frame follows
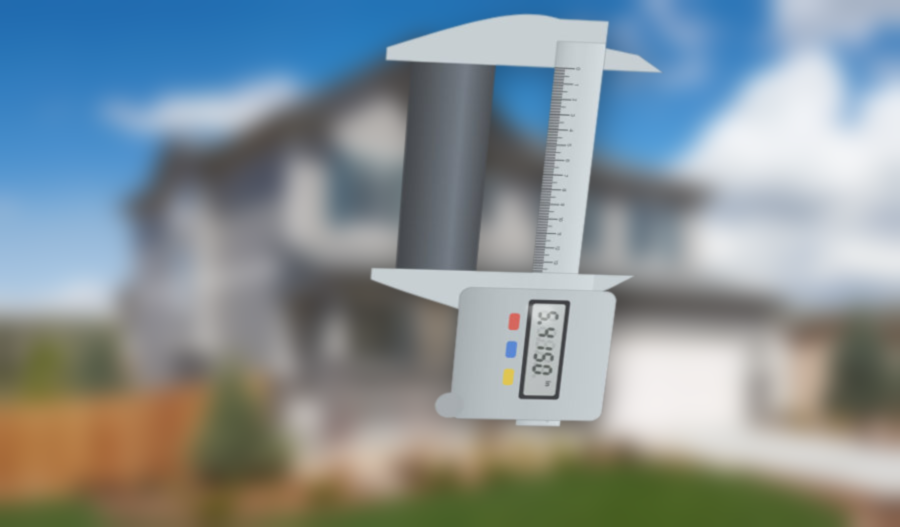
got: 5.4150 in
